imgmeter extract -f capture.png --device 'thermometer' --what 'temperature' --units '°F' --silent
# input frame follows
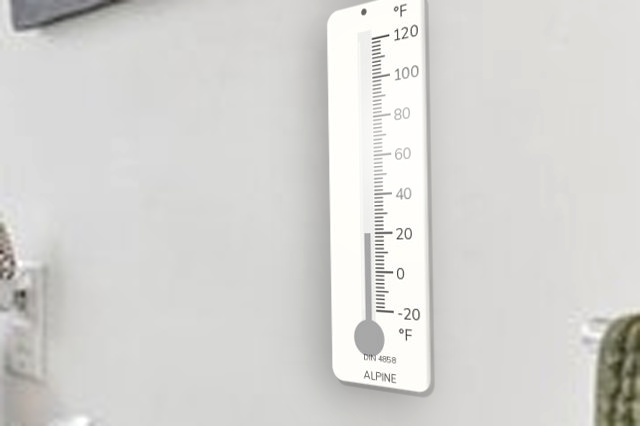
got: 20 °F
